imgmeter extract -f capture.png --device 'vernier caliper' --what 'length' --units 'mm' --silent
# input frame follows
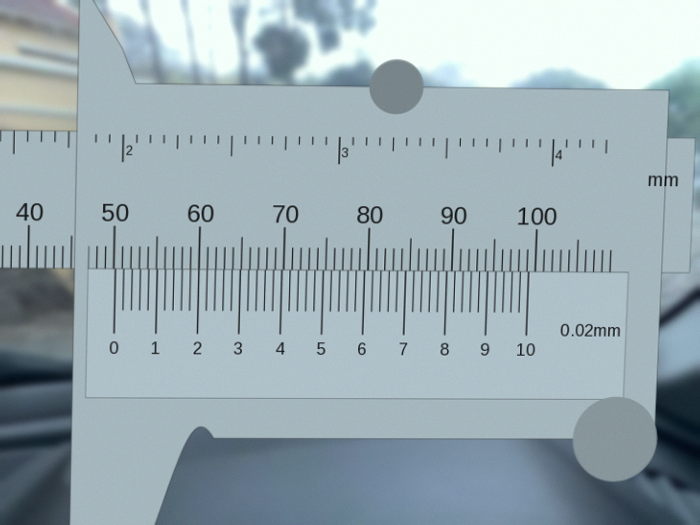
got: 50.2 mm
